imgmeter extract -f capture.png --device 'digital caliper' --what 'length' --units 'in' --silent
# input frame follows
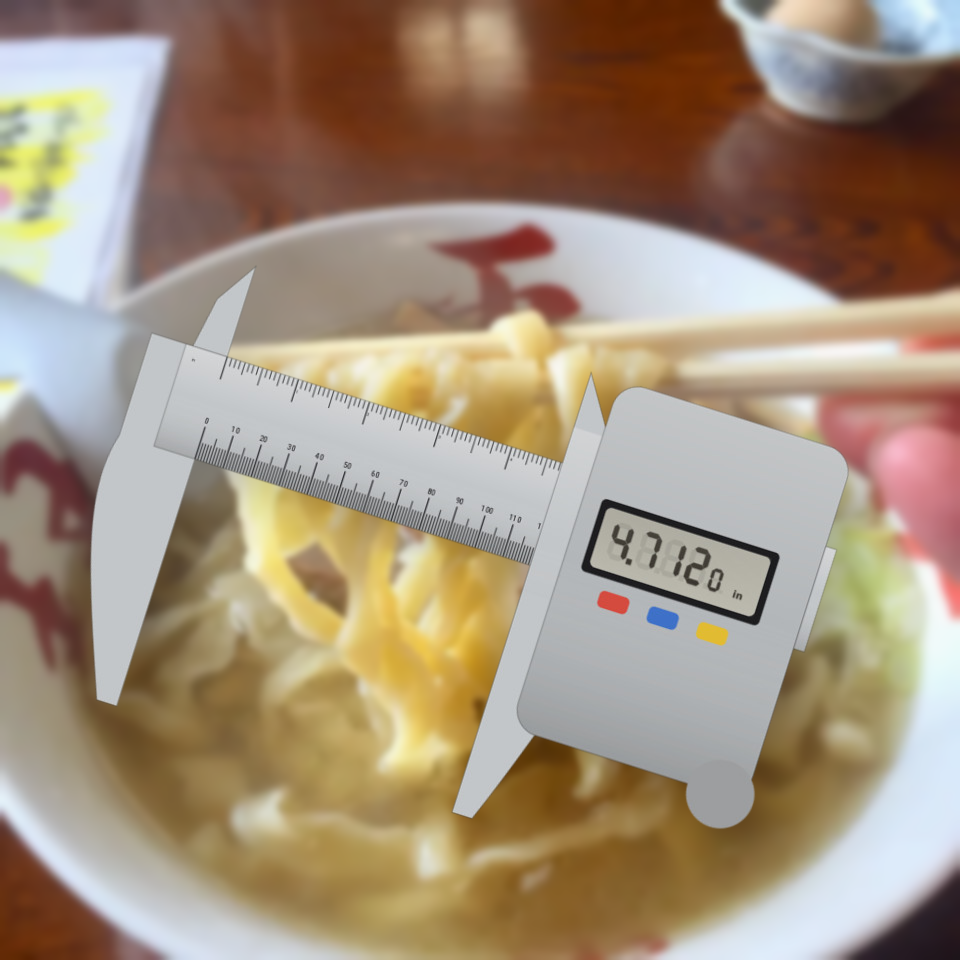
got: 4.7120 in
